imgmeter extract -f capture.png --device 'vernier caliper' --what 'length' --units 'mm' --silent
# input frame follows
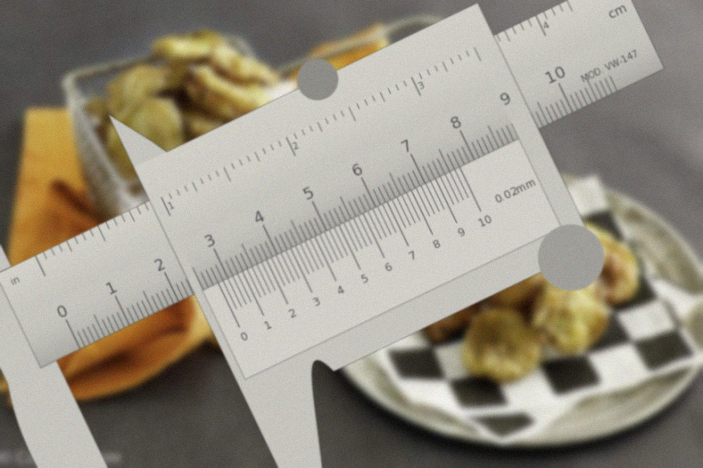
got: 28.0 mm
